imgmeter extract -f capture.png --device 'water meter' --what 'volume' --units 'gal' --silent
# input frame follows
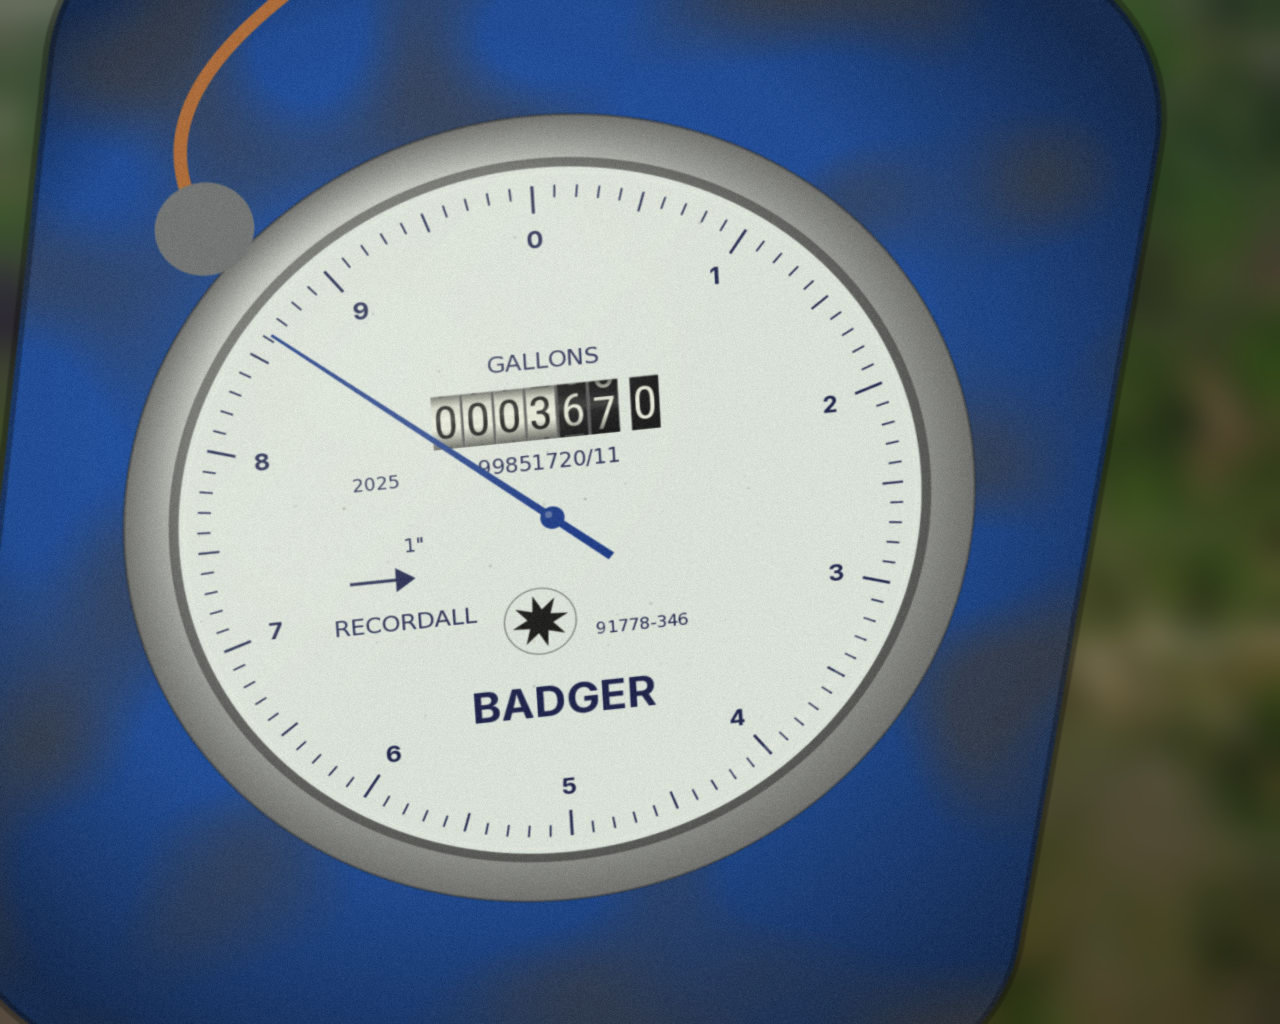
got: 3668.6 gal
